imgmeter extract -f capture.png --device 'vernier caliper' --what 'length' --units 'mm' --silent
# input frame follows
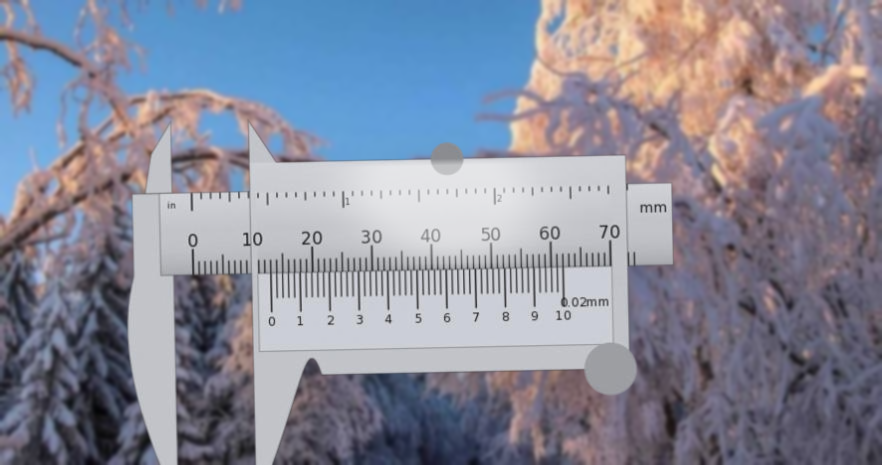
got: 13.0 mm
